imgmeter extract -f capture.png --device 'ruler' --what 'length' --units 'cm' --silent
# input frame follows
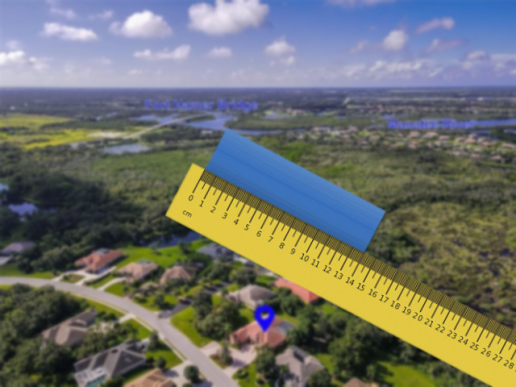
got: 14 cm
